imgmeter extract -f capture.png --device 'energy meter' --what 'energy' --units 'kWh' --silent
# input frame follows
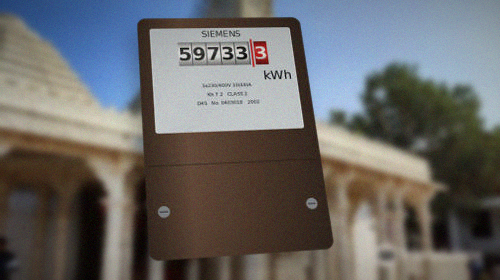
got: 59733.3 kWh
